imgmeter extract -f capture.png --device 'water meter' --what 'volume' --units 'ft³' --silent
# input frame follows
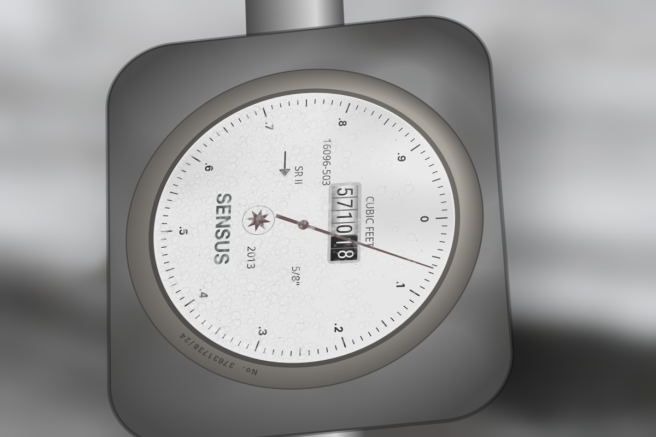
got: 571018.06 ft³
